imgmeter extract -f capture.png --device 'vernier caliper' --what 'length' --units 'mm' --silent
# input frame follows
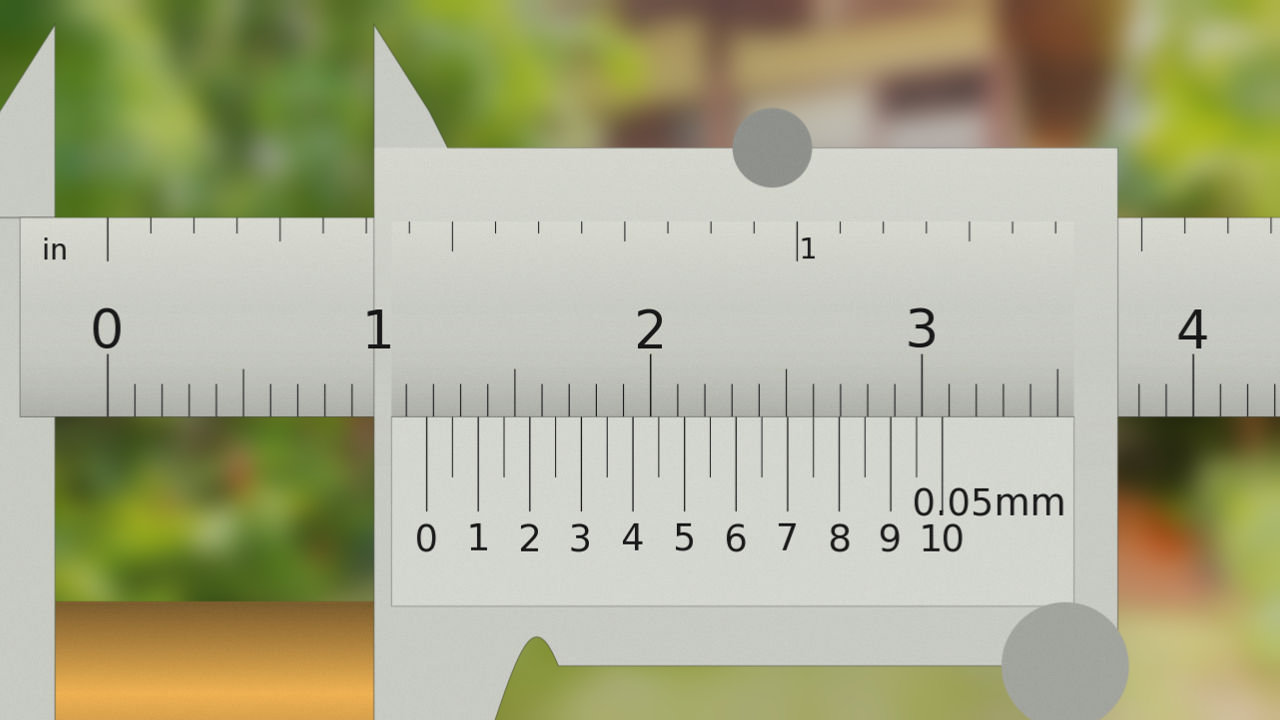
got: 11.75 mm
